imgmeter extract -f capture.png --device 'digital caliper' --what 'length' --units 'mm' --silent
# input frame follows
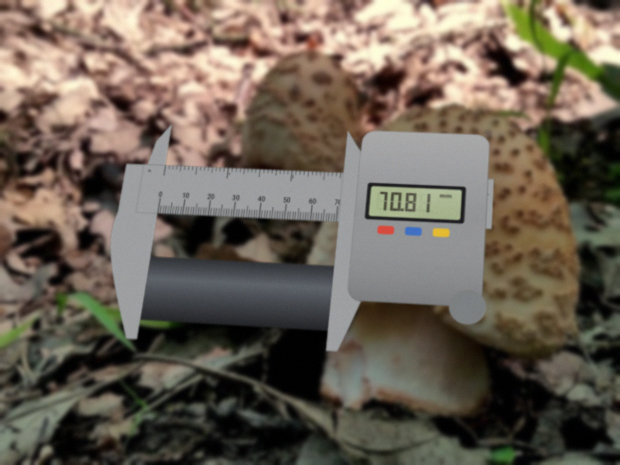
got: 70.81 mm
